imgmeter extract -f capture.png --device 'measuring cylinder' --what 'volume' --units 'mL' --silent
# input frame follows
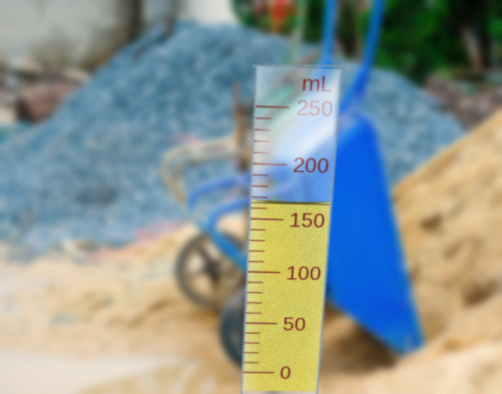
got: 165 mL
